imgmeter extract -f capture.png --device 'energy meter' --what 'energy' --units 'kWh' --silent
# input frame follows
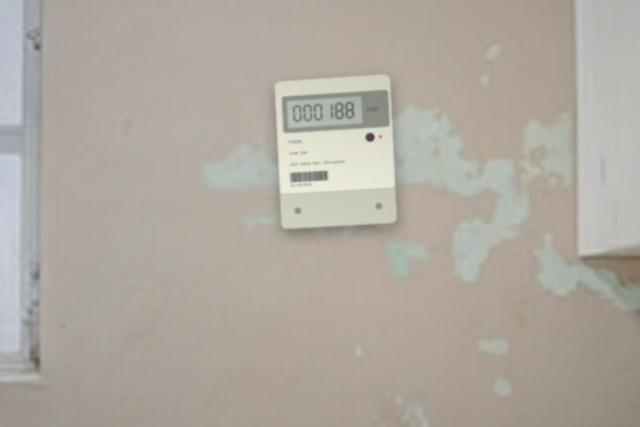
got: 188 kWh
